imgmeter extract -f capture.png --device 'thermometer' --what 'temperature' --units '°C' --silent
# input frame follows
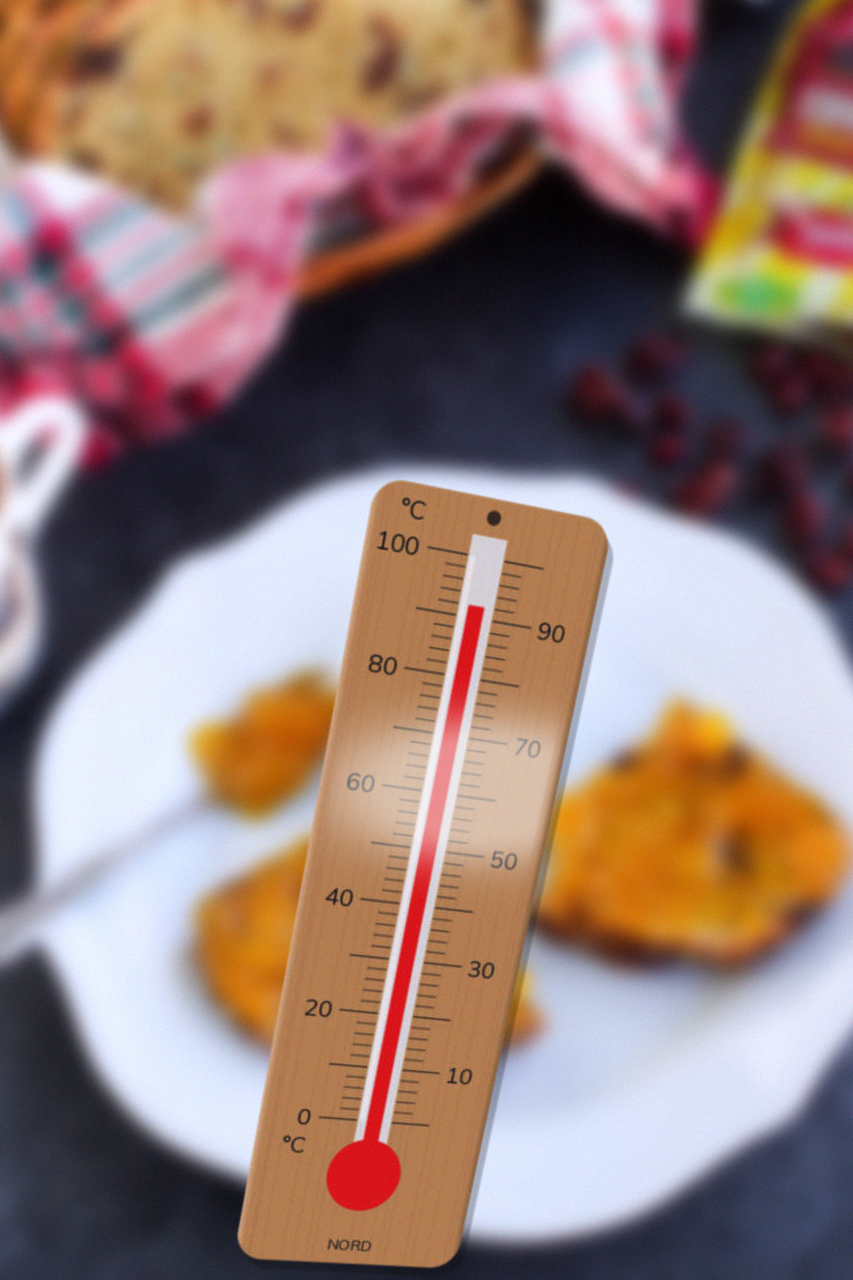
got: 92 °C
